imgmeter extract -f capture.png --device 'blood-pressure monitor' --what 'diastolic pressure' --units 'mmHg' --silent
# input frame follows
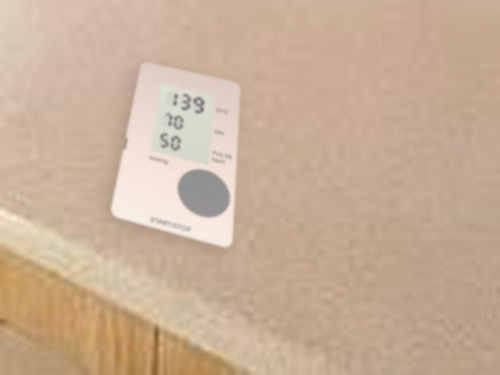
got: 70 mmHg
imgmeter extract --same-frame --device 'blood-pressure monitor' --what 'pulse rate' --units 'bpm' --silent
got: 50 bpm
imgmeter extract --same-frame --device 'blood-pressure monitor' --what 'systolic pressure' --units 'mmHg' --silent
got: 139 mmHg
